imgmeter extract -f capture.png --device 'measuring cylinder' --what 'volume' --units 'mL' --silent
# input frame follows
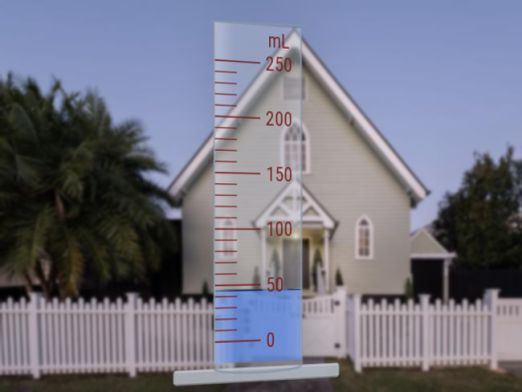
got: 45 mL
